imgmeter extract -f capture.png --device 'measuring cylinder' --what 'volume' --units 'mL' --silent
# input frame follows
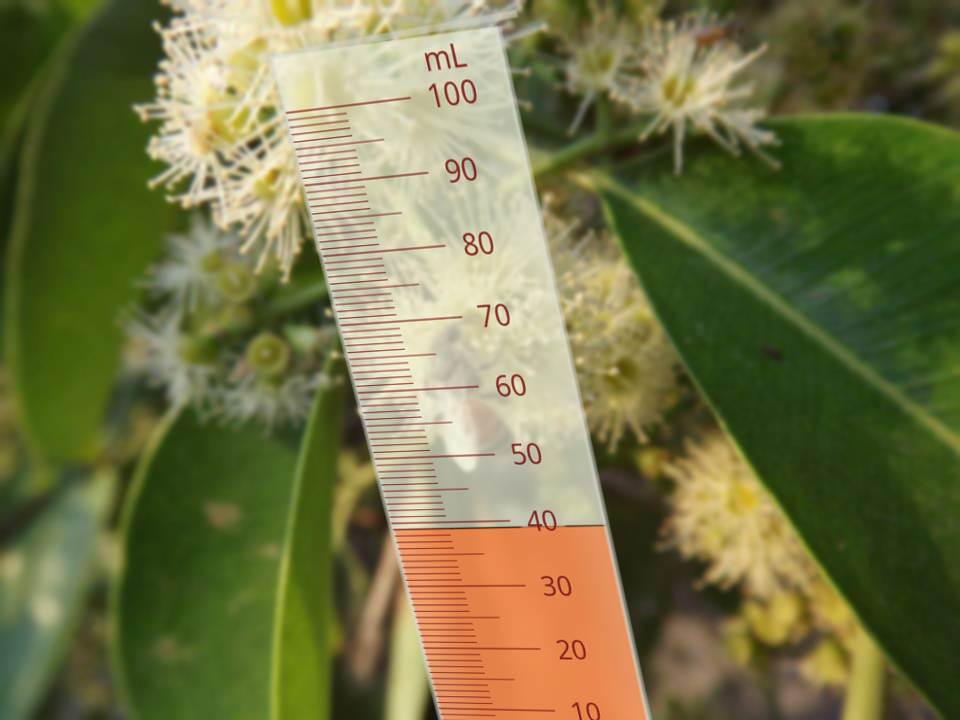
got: 39 mL
